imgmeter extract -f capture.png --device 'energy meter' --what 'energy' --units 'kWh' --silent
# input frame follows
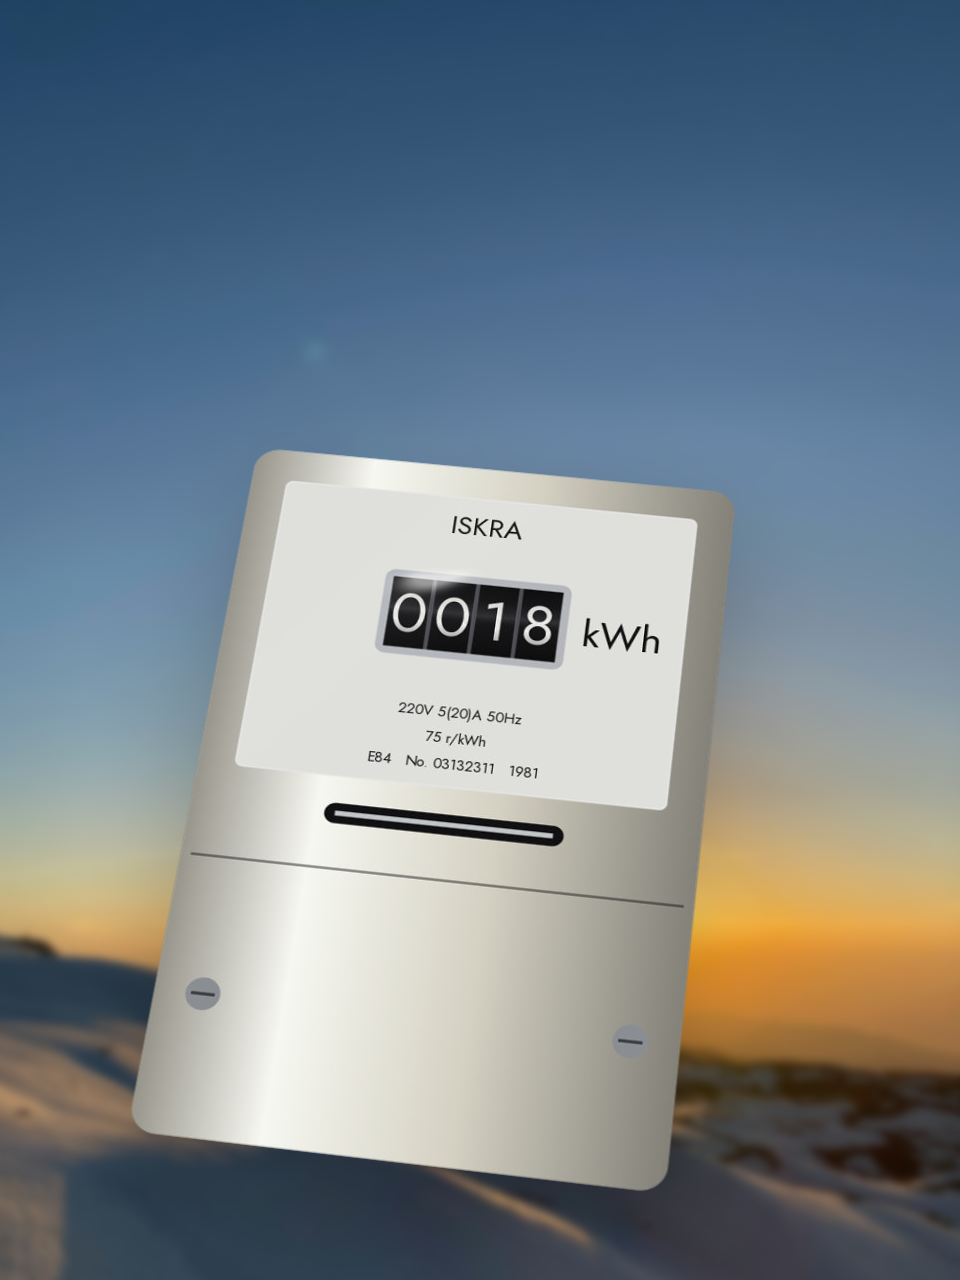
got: 18 kWh
